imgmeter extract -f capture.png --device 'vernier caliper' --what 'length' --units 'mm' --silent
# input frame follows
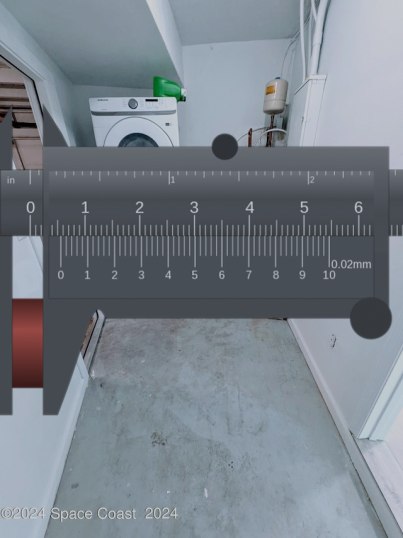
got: 5.6 mm
